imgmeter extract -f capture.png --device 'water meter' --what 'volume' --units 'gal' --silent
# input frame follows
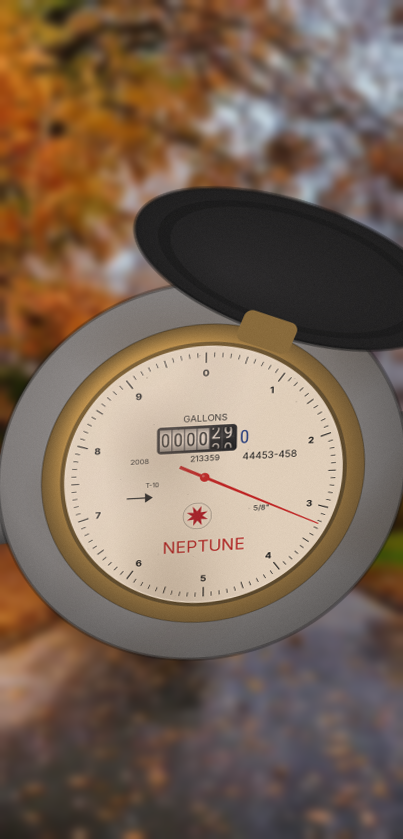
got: 293.2 gal
